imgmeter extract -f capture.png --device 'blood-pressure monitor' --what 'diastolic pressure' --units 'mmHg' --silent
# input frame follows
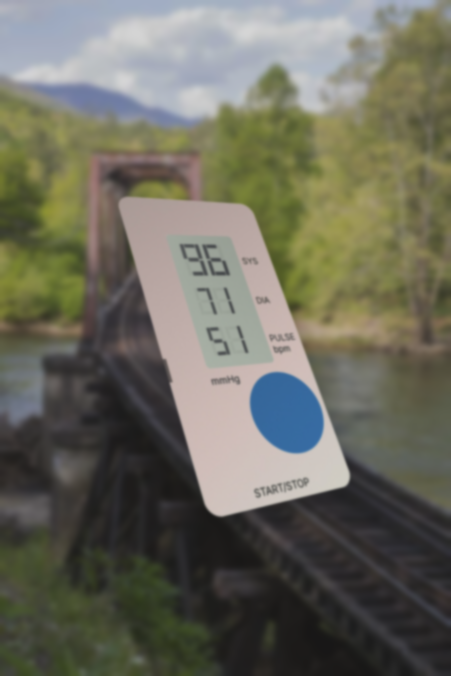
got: 71 mmHg
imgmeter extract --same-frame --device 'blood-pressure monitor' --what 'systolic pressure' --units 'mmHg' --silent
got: 96 mmHg
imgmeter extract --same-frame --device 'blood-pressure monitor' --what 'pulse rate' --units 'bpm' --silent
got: 51 bpm
